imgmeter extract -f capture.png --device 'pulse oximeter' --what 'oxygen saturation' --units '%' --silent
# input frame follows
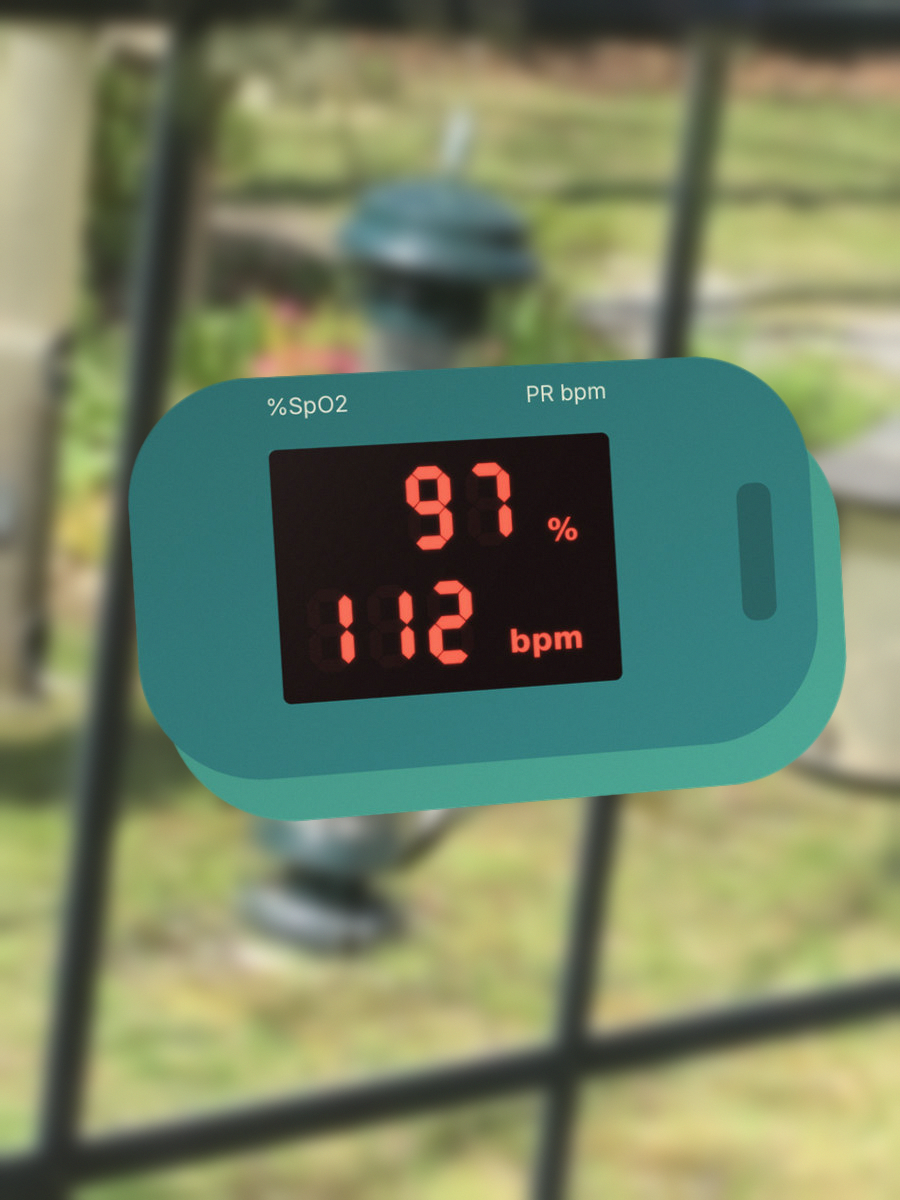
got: 97 %
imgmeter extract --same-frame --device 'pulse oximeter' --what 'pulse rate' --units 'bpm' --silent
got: 112 bpm
